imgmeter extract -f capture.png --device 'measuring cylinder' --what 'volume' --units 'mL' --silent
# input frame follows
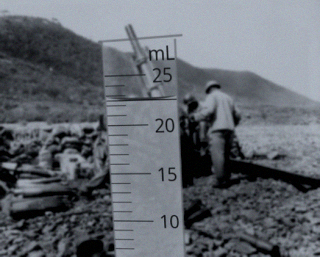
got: 22.5 mL
